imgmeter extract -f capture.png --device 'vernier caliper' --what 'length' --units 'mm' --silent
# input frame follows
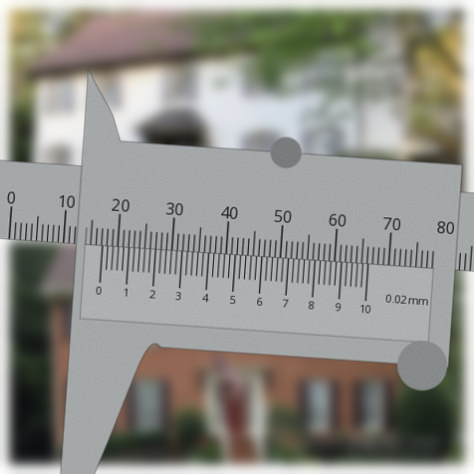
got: 17.2 mm
